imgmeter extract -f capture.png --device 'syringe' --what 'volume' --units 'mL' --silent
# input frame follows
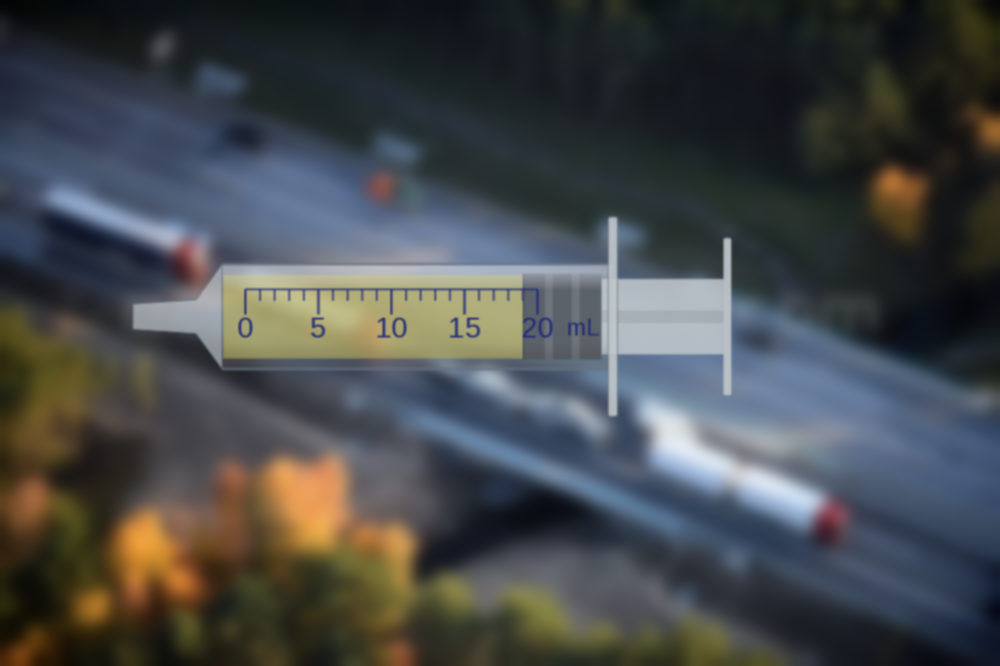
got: 19 mL
